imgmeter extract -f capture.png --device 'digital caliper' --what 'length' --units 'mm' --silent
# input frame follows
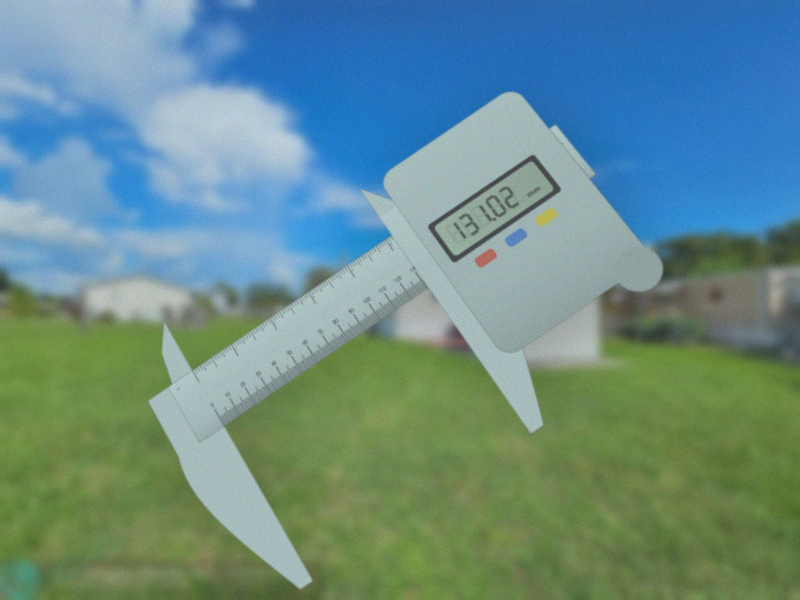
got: 131.02 mm
